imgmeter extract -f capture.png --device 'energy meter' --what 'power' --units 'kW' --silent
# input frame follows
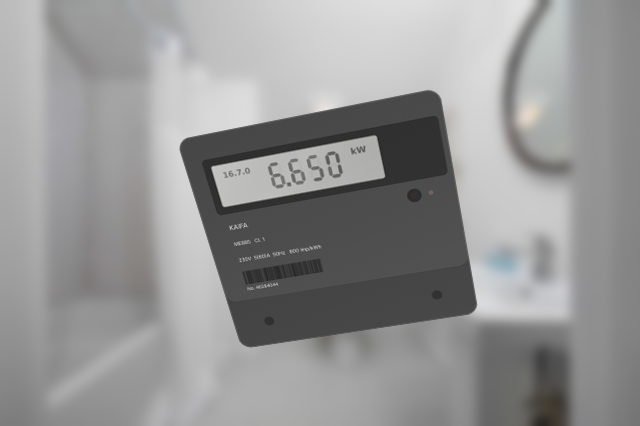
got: 6.650 kW
